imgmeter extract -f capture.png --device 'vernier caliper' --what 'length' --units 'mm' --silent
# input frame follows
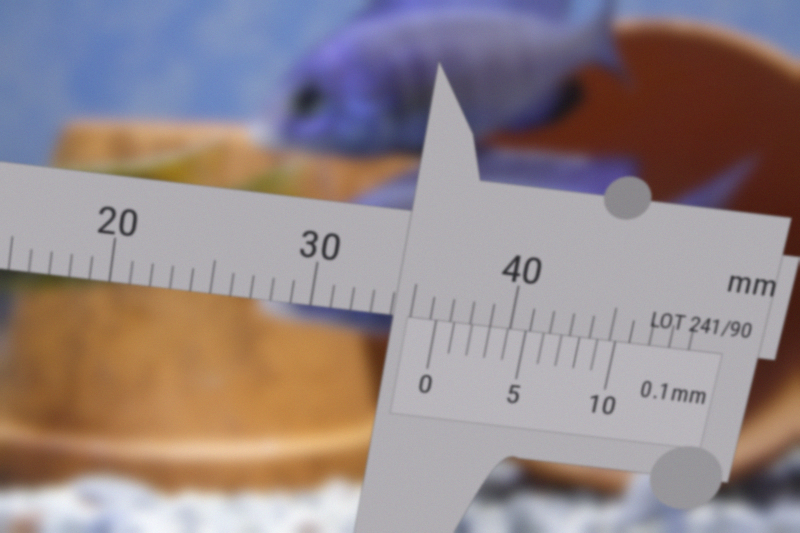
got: 36.3 mm
